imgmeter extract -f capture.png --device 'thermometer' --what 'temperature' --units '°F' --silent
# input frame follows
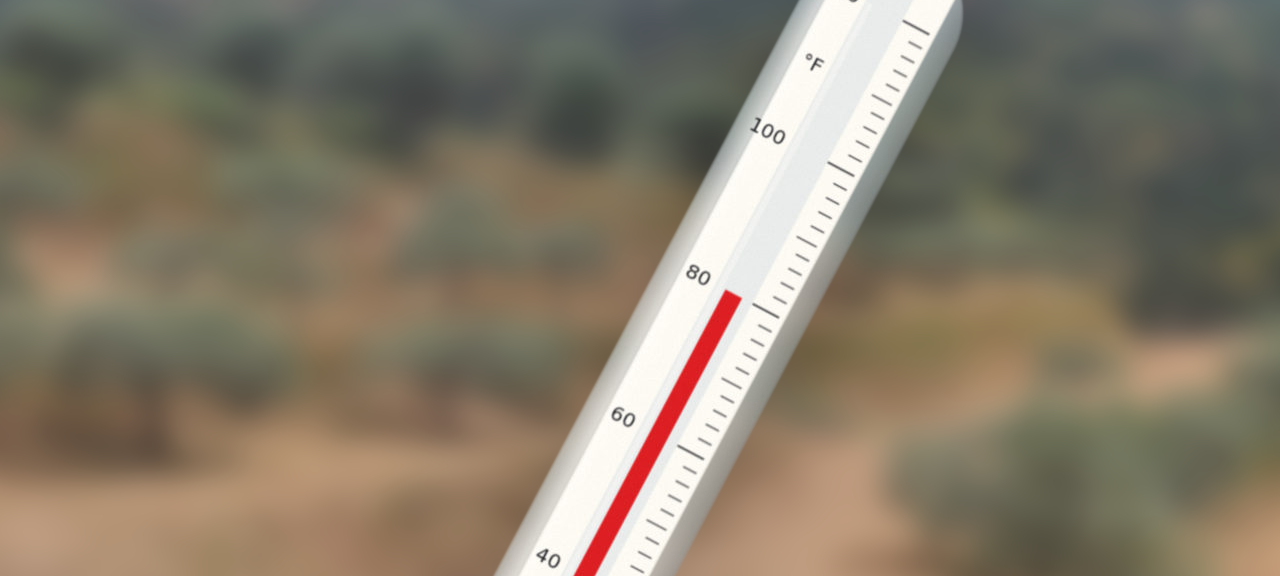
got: 80 °F
